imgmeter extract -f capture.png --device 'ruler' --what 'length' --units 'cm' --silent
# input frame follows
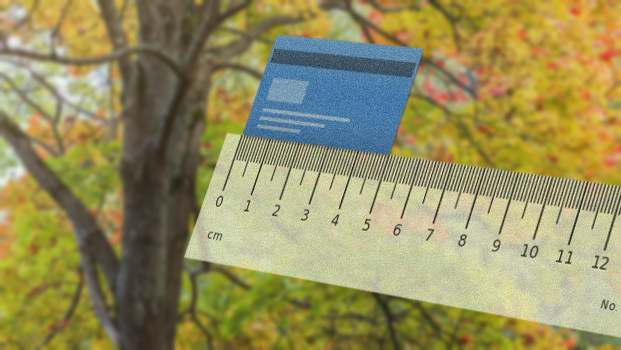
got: 5 cm
